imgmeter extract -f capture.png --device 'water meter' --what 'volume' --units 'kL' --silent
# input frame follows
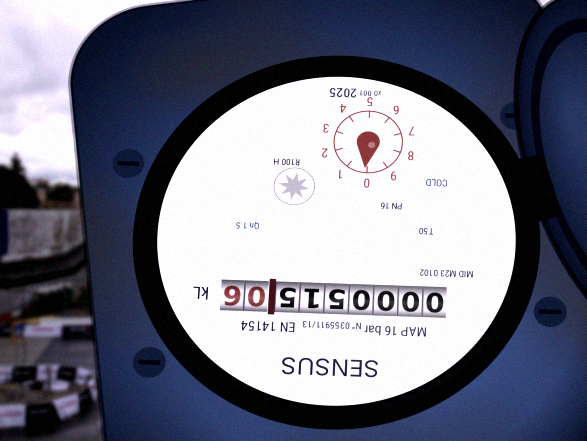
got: 515.060 kL
